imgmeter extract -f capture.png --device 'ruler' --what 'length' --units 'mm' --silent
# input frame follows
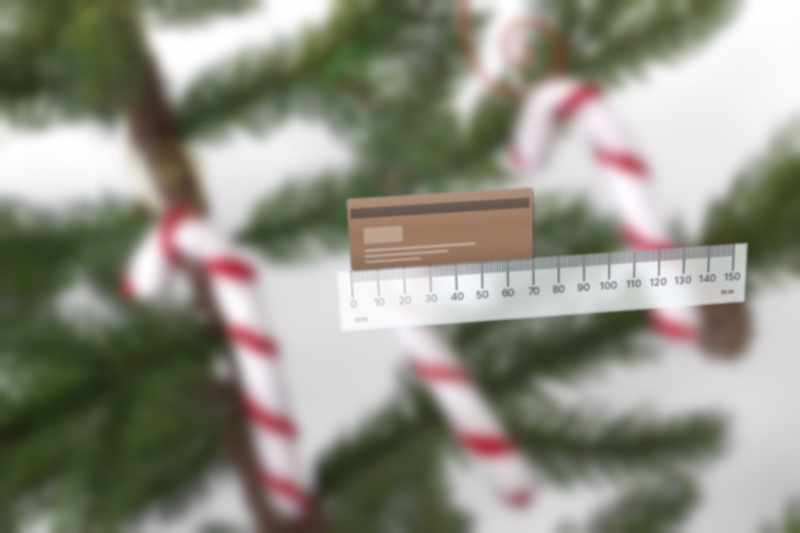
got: 70 mm
